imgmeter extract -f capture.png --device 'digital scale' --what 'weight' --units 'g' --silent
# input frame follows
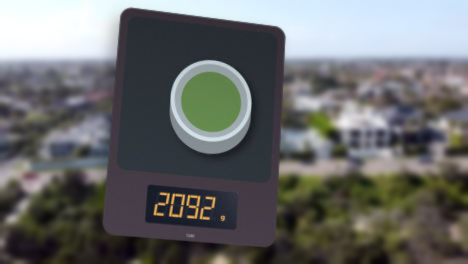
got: 2092 g
